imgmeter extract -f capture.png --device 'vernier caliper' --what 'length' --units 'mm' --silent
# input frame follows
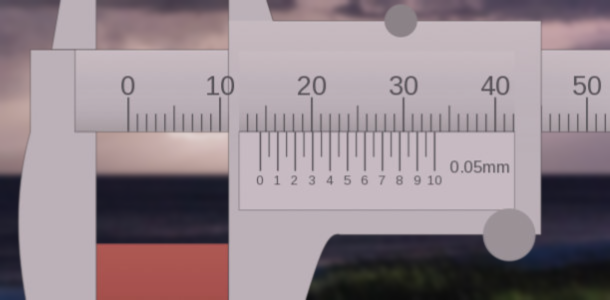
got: 14.4 mm
